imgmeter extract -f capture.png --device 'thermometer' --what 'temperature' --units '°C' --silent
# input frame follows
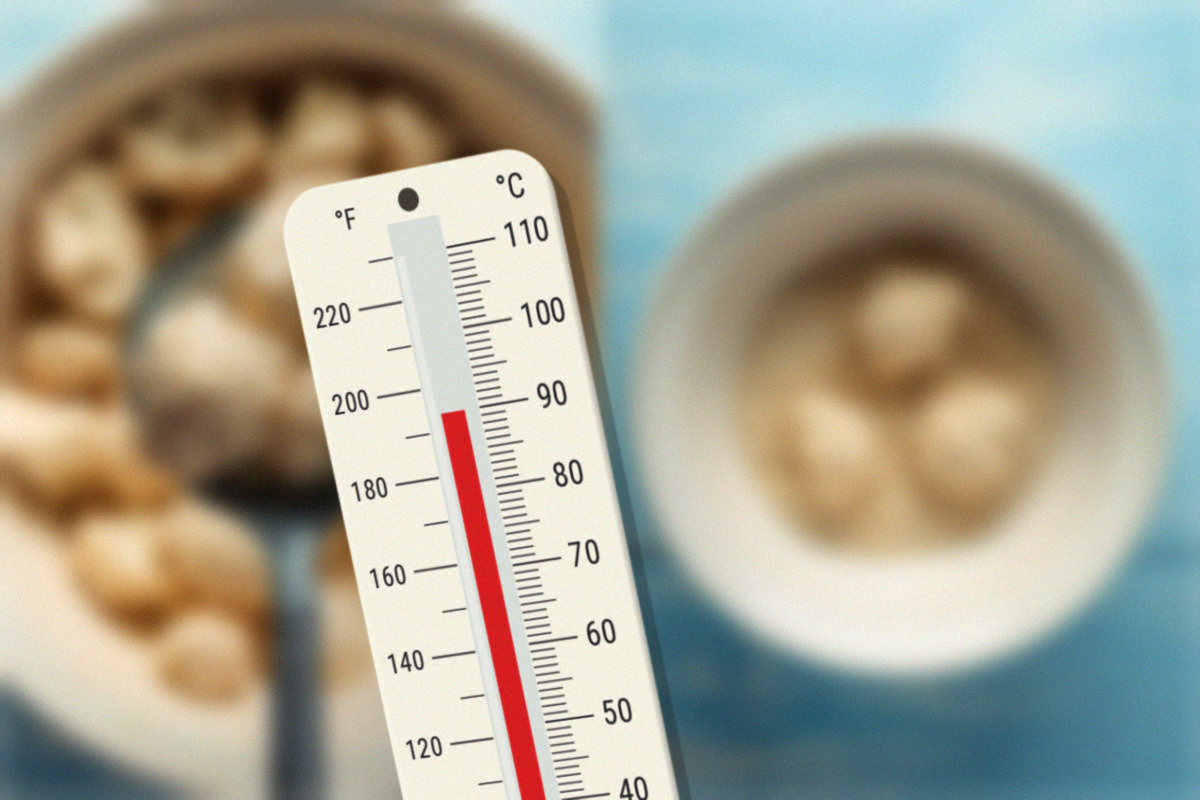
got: 90 °C
